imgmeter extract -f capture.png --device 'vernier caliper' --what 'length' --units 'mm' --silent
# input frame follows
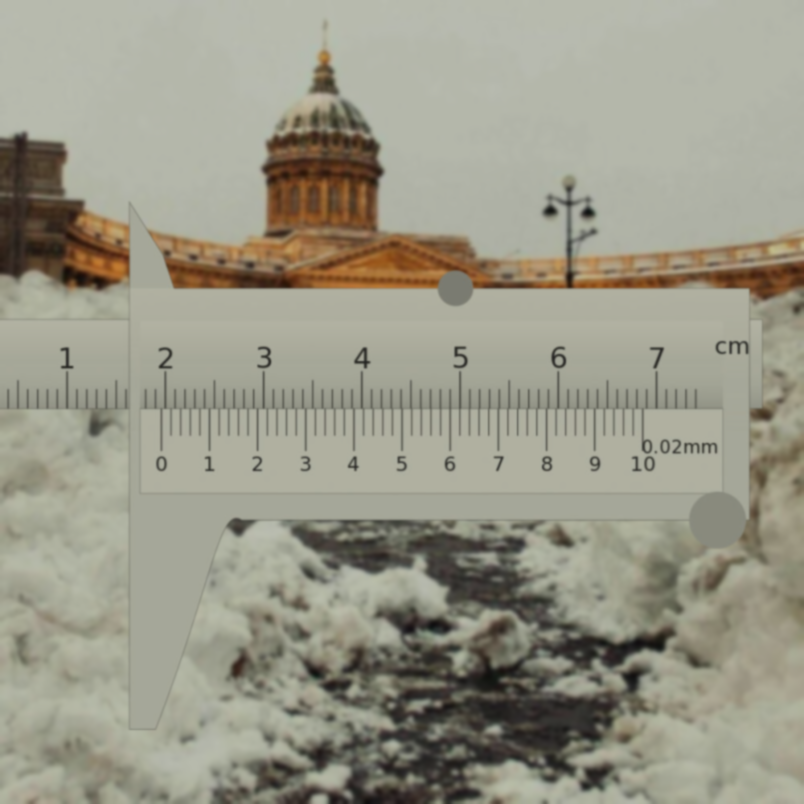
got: 19.6 mm
